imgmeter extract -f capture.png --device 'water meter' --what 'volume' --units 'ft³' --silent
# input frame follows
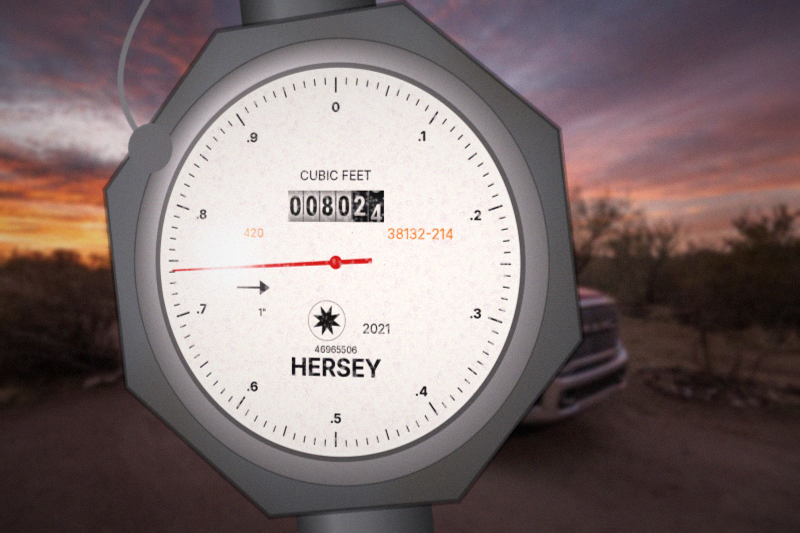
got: 8023.74 ft³
